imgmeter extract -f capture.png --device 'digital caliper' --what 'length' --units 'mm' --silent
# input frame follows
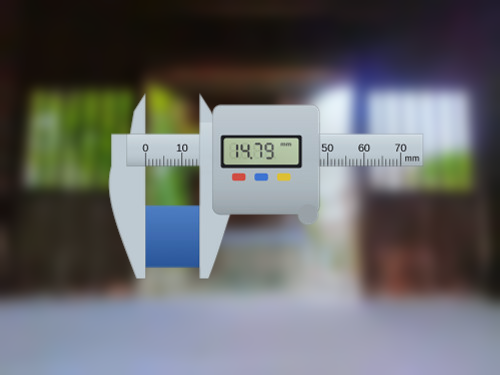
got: 14.79 mm
